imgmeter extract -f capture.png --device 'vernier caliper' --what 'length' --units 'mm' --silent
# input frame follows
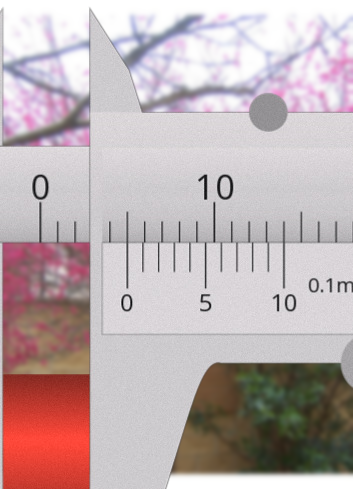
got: 5.0 mm
